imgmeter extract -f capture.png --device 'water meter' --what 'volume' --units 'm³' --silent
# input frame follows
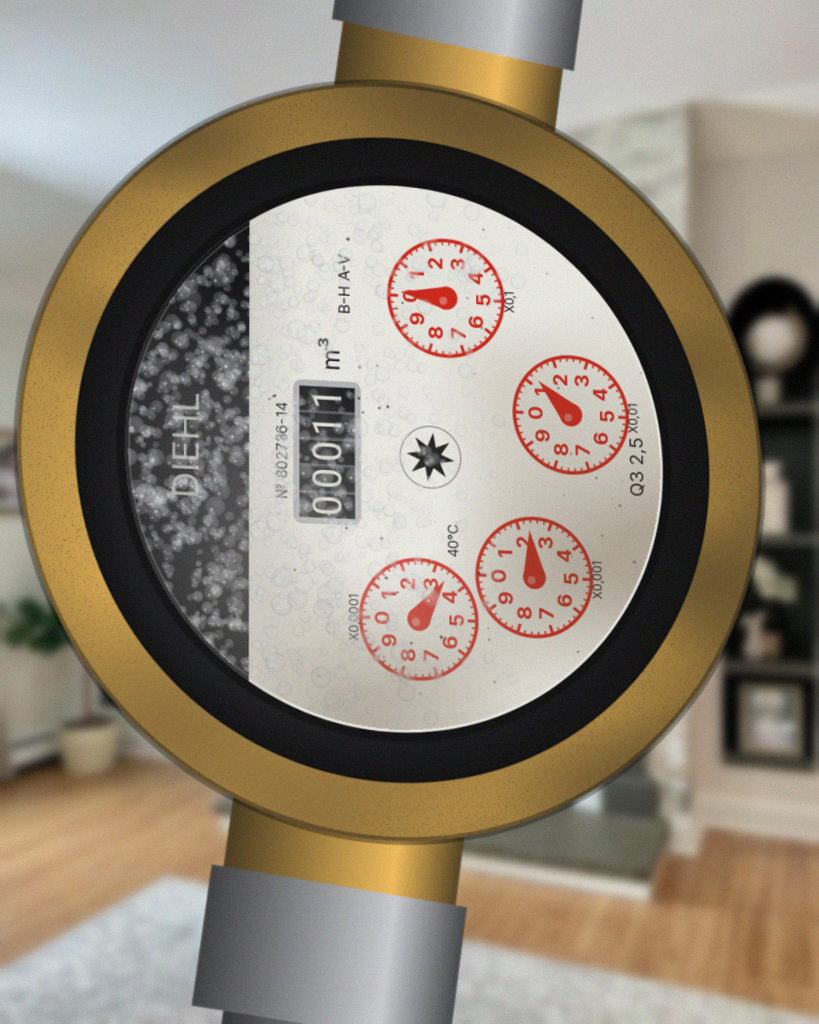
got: 11.0123 m³
